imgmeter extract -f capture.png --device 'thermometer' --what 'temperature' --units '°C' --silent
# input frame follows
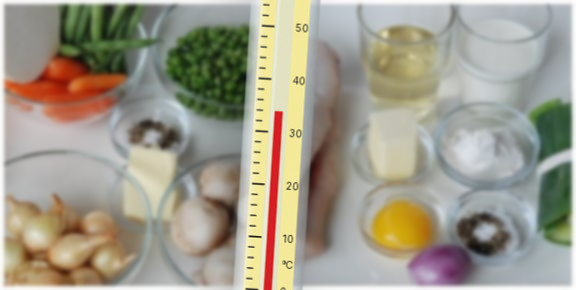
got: 34 °C
